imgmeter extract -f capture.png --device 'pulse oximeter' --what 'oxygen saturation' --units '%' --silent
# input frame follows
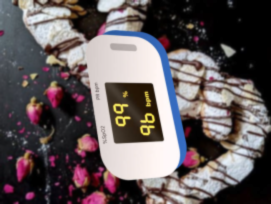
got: 99 %
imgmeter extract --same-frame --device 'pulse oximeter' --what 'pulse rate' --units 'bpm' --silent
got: 96 bpm
